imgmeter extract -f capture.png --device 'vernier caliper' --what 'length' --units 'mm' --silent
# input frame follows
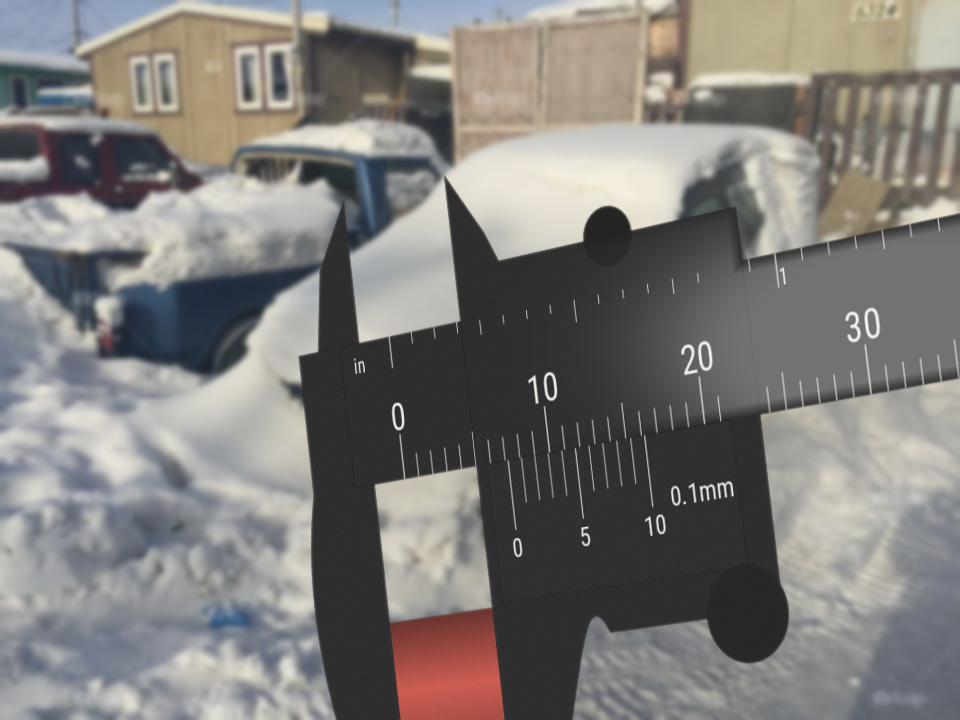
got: 7.2 mm
